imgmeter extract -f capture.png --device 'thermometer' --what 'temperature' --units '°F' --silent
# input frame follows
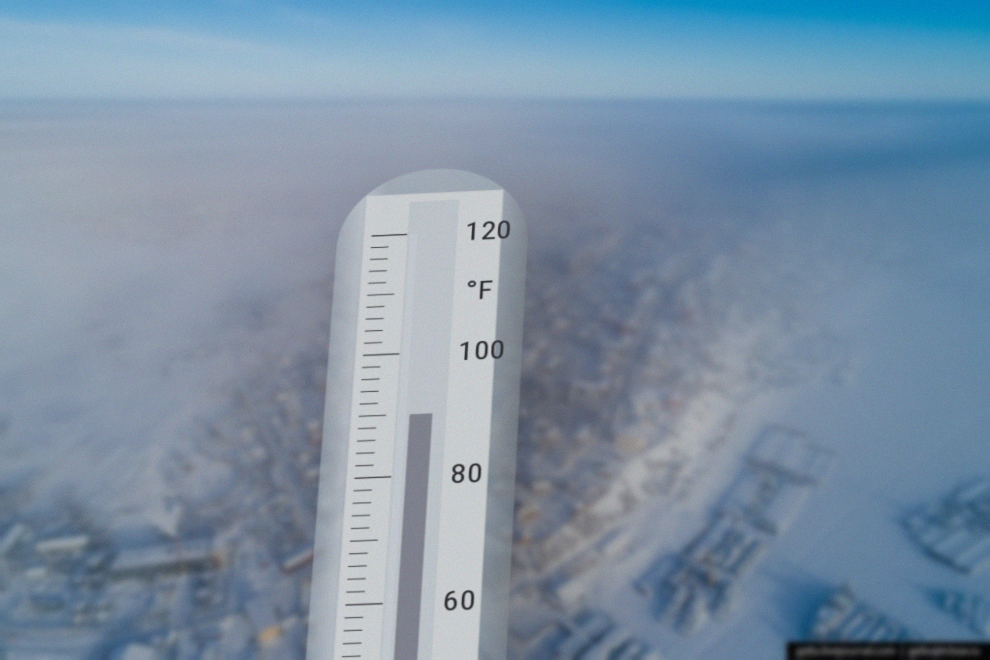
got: 90 °F
